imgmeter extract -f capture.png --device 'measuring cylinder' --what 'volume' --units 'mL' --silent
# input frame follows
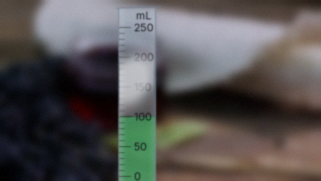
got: 100 mL
